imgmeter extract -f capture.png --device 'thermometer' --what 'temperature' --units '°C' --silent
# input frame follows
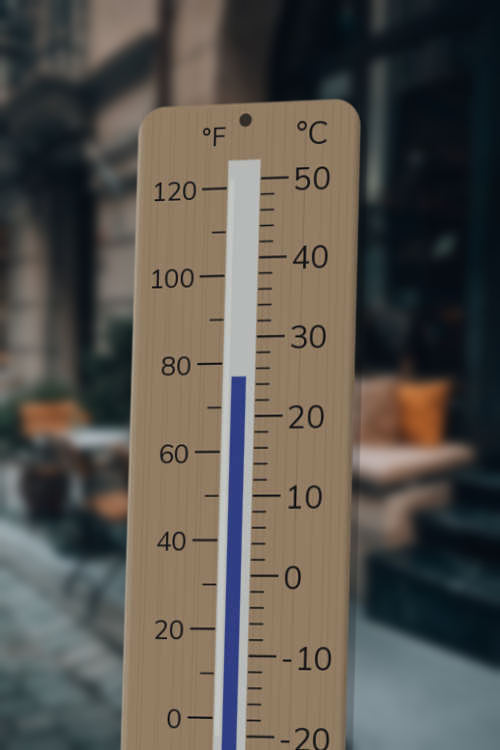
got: 25 °C
